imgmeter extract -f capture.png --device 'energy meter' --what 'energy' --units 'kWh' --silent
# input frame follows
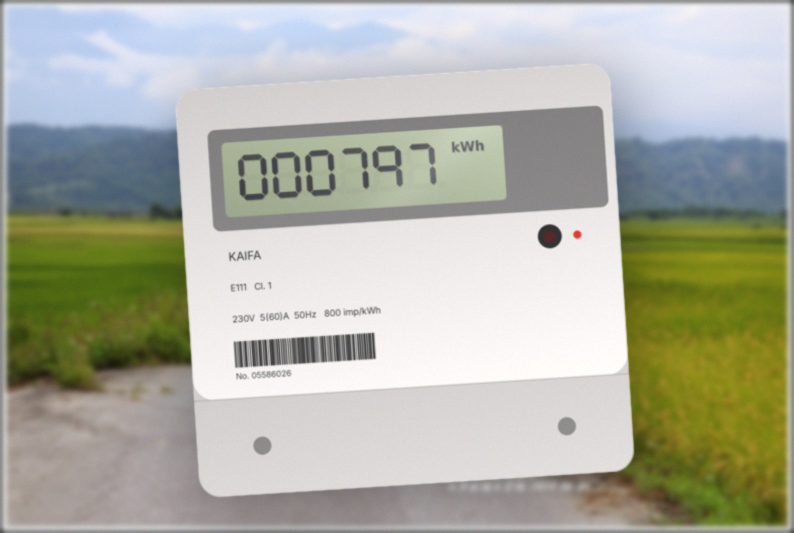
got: 797 kWh
